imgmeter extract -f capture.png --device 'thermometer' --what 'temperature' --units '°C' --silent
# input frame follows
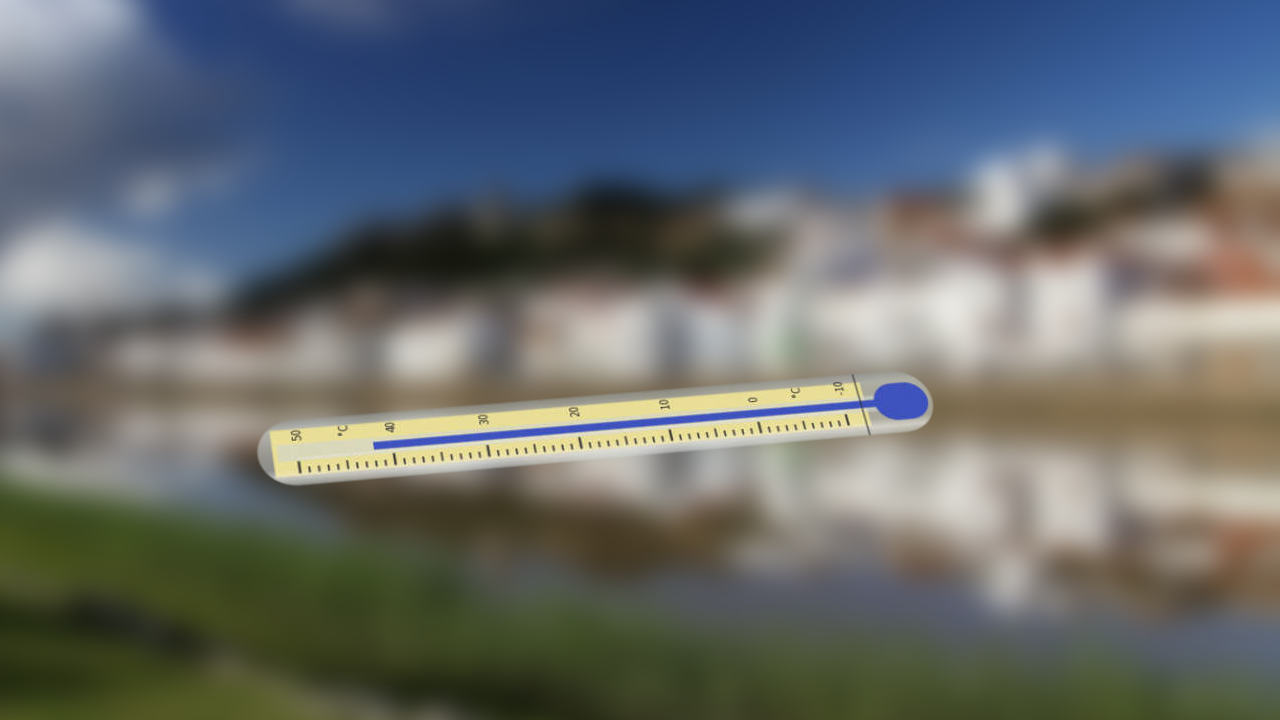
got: 42 °C
